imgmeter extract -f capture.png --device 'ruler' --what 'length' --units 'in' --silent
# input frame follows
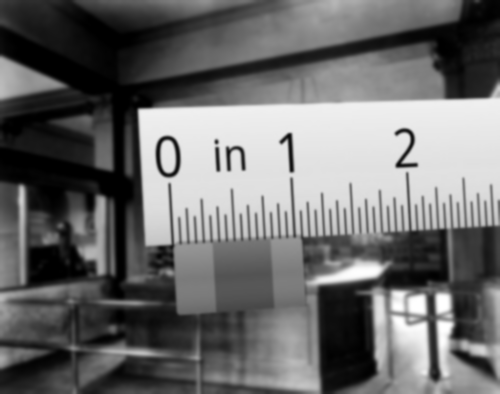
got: 1.0625 in
